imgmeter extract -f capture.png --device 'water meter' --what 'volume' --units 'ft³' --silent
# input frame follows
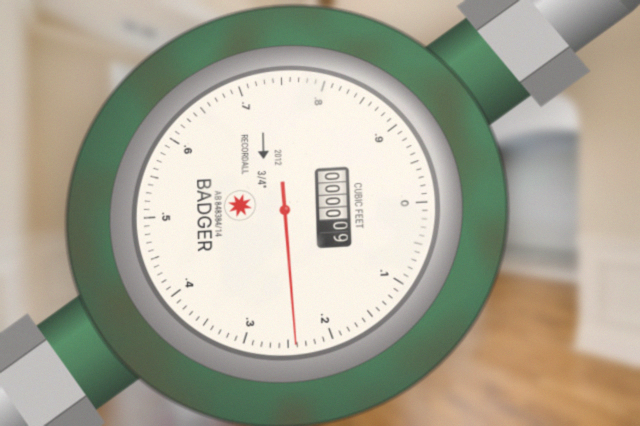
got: 9.24 ft³
